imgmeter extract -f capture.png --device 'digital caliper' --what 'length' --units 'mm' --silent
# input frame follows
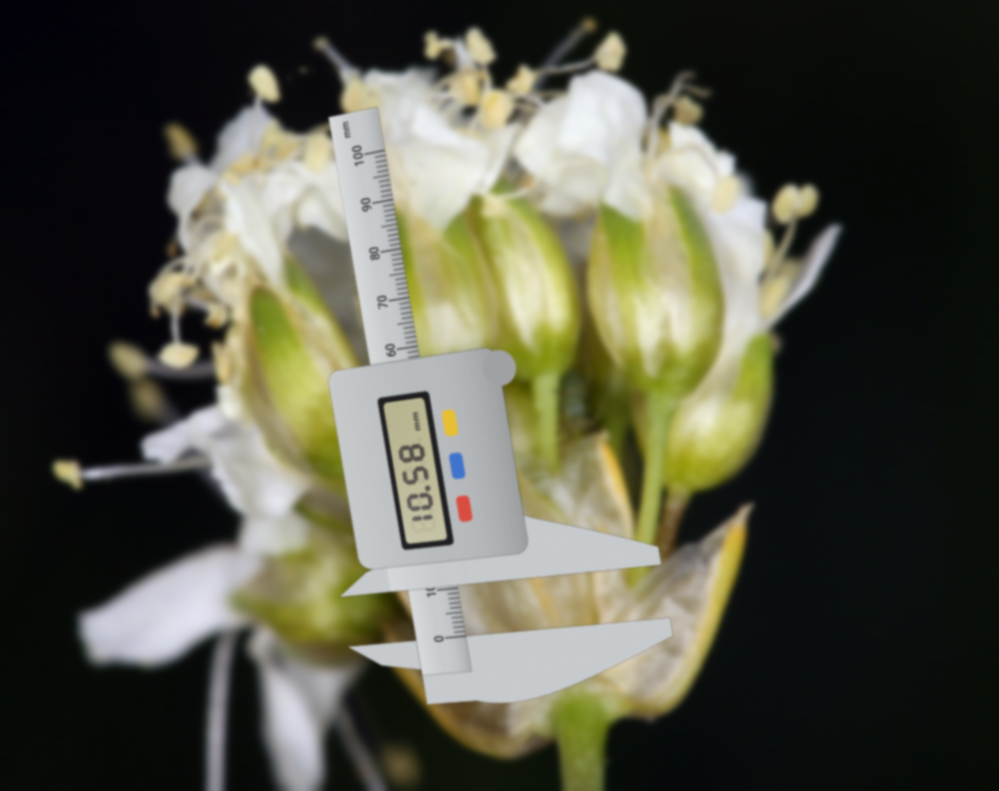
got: 10.58 mm
